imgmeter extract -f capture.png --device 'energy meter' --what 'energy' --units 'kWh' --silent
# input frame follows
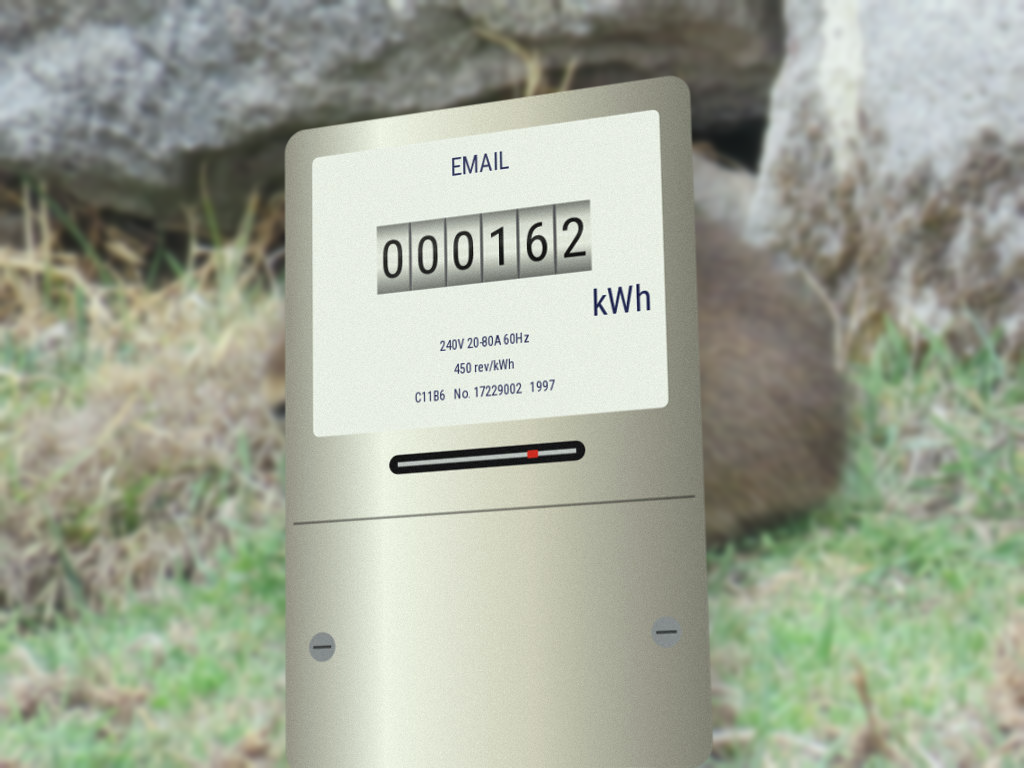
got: 162 kWh
